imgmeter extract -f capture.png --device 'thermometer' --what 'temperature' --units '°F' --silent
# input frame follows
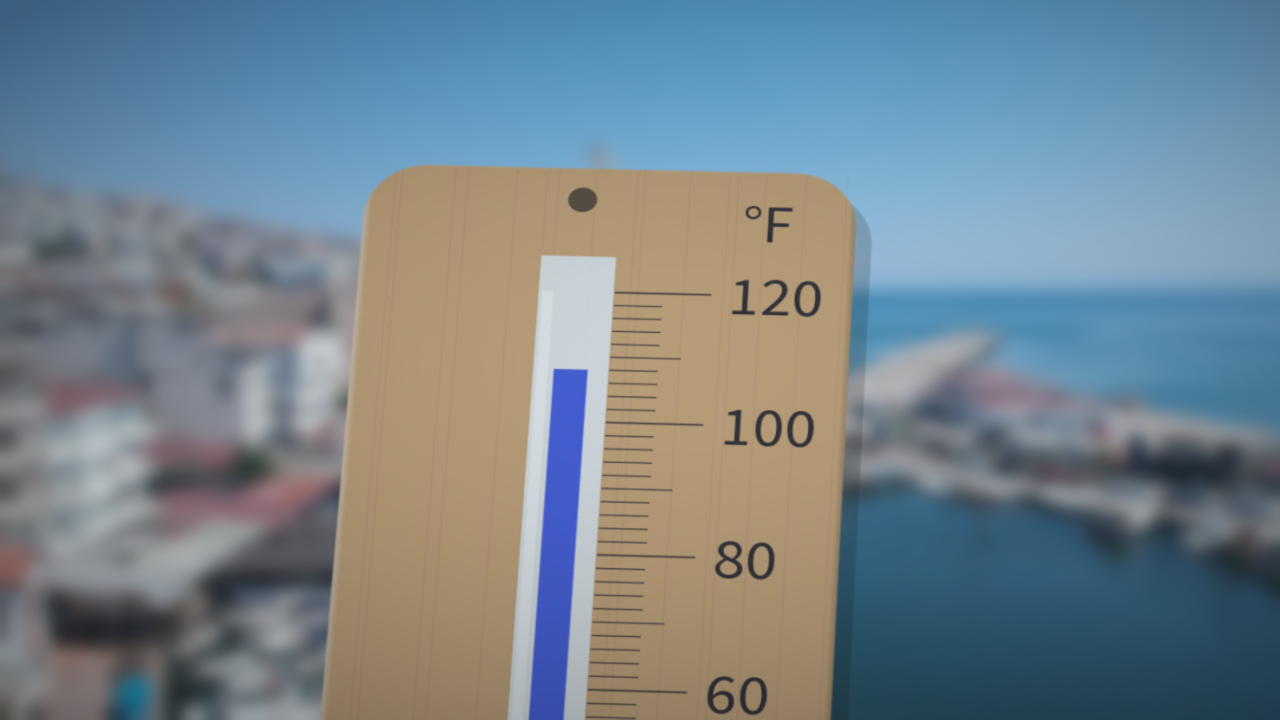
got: 108 °F
